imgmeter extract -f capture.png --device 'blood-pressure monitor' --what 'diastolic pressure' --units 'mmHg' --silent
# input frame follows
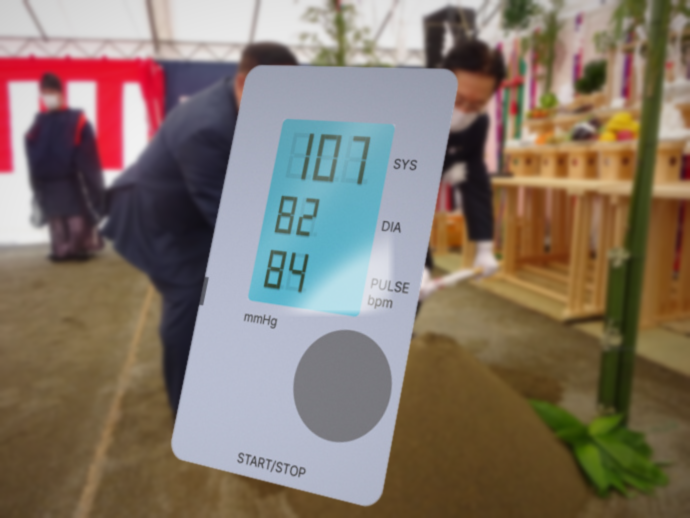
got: 82 mmHg
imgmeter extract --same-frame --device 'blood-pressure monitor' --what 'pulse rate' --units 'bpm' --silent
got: 84 bpm
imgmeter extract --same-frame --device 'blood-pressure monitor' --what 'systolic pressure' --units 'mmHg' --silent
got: 107 mmHg
